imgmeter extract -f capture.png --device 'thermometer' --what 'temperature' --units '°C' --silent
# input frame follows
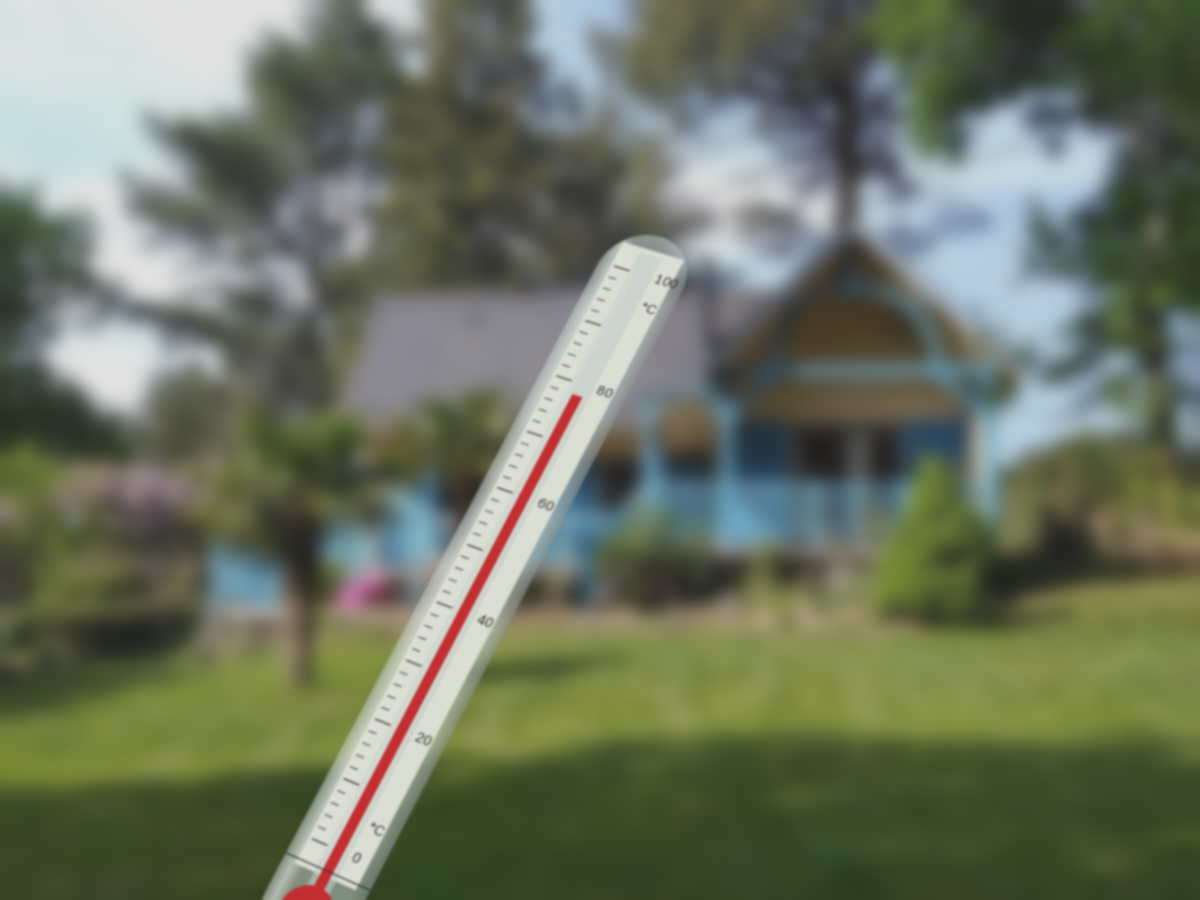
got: 78 °C
